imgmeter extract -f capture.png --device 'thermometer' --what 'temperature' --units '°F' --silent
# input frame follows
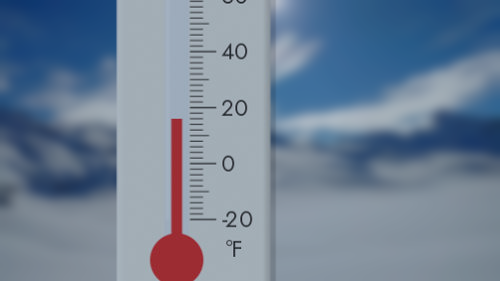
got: 16 °F
